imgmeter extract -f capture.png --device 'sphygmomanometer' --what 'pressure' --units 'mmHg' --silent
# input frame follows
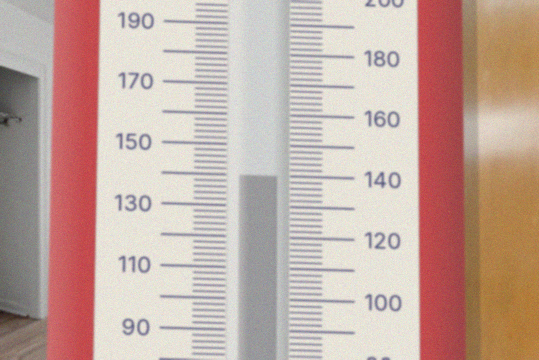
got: 140 mmHg
